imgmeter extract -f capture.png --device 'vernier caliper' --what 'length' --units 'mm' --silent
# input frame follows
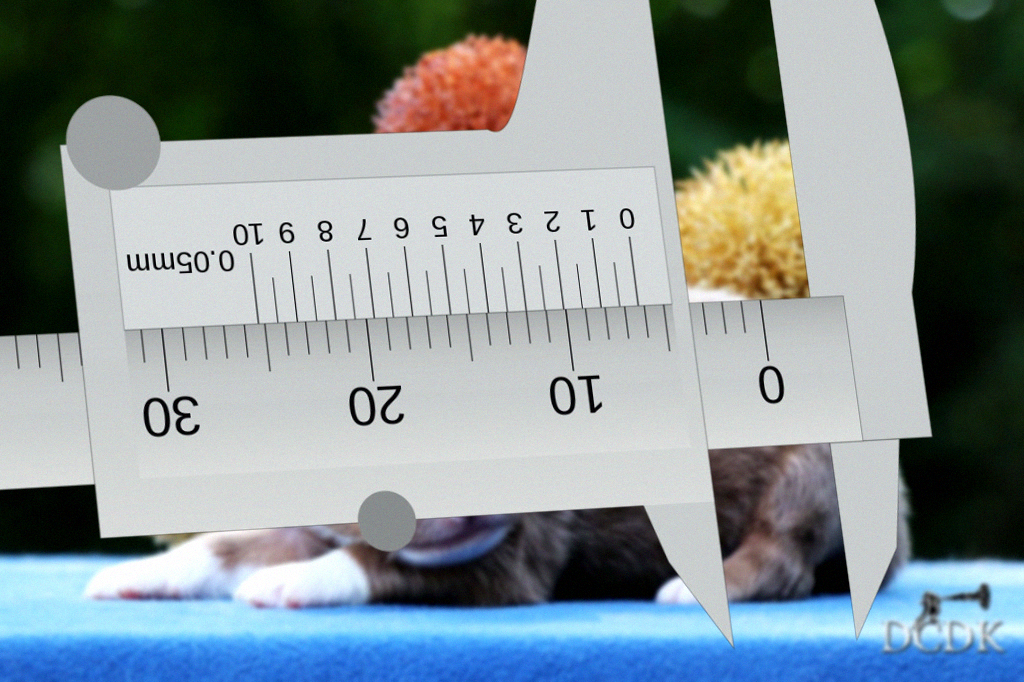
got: 6.3 mm
